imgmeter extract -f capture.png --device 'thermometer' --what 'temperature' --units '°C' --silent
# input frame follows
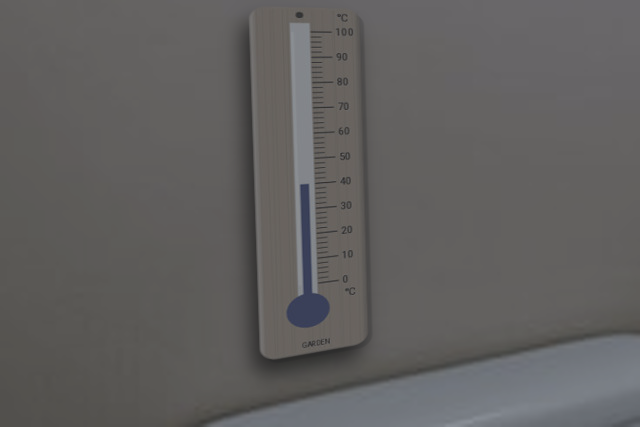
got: 40 °C
